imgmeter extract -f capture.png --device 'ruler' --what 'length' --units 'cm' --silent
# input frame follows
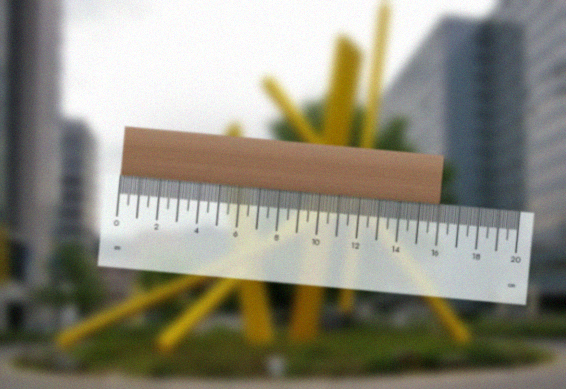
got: 16 cm
